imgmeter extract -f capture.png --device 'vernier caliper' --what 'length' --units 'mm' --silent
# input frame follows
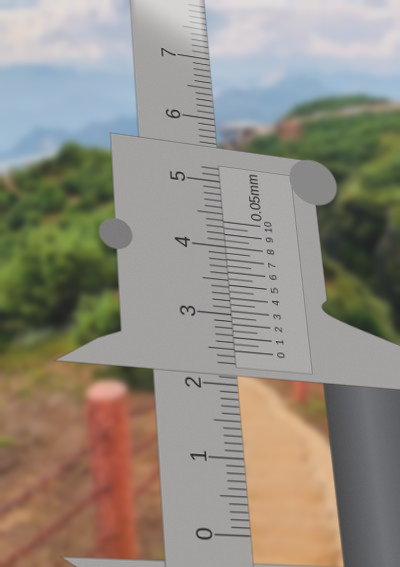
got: 24.8 mm
